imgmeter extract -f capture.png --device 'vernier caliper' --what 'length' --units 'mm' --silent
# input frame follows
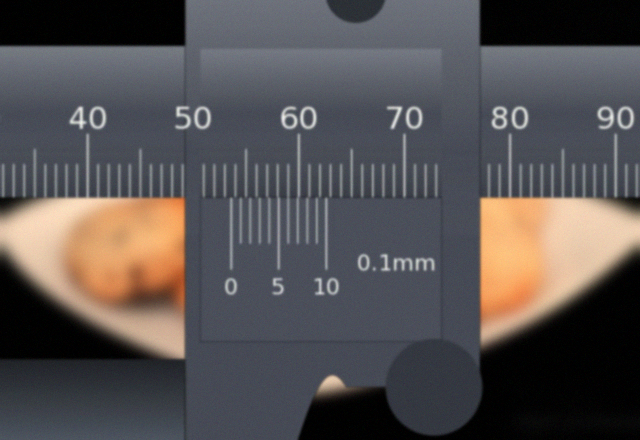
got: 53.6 mm
